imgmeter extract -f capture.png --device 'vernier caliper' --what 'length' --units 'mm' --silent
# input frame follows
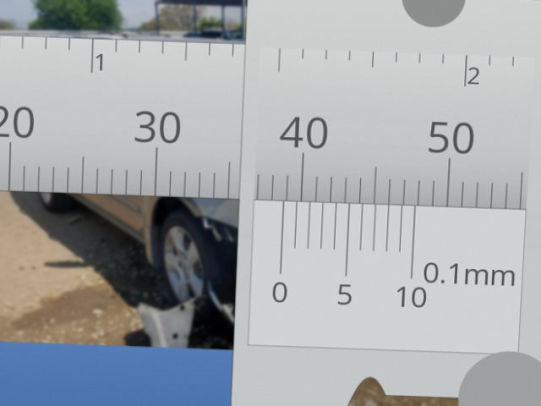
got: 38.8 mm
